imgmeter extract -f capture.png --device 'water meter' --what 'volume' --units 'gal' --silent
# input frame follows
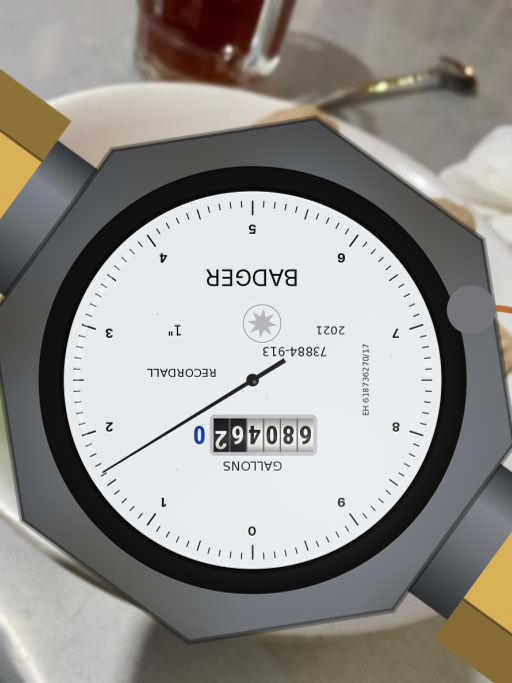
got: 6804621.6 gal
